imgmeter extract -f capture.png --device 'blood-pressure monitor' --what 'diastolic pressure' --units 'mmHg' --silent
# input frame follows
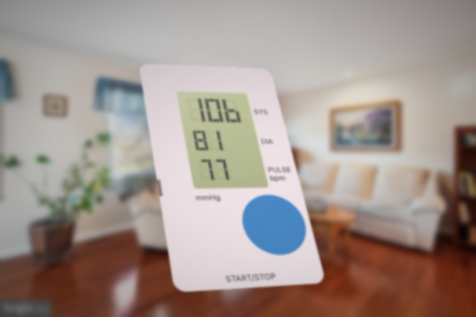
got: 81 mmHg
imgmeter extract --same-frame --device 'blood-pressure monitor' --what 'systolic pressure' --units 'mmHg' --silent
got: 106 mmHg
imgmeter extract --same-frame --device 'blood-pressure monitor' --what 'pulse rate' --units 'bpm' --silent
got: 77 bpm
